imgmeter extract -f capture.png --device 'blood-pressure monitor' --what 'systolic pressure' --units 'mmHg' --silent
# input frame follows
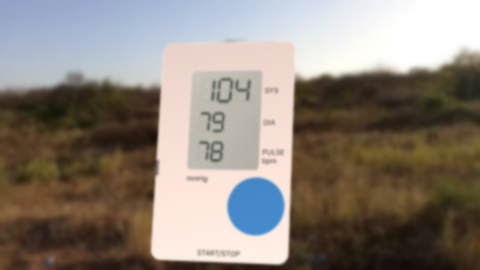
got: 104 mmHg
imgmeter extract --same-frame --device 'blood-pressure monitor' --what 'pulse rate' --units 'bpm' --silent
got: 78 bpm
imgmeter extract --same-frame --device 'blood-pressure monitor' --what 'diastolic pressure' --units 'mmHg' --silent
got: 79 mmHg
